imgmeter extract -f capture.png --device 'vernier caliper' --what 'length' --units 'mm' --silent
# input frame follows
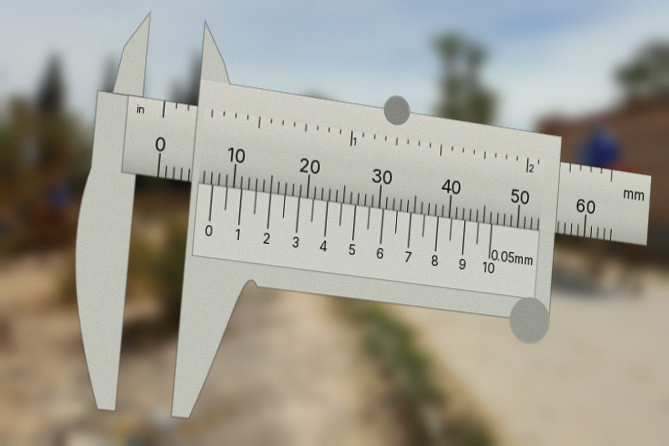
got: 7.2 mm
